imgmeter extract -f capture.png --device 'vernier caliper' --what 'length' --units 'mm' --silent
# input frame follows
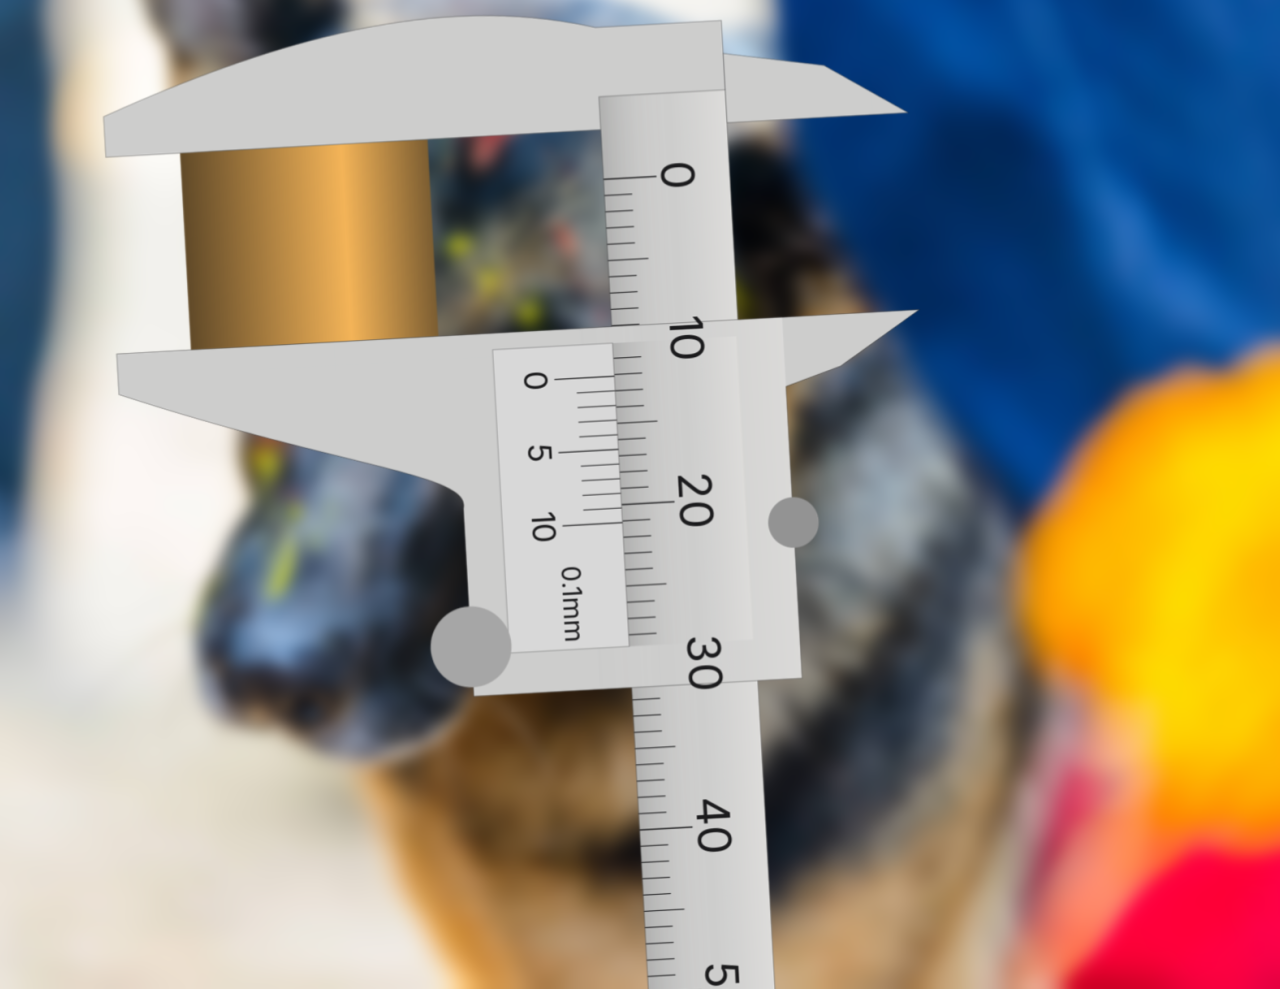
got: 12.1 mm
